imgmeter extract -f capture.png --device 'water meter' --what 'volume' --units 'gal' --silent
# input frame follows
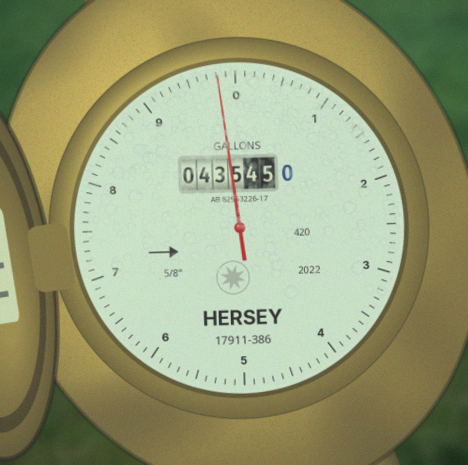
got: 435449.8 gal
